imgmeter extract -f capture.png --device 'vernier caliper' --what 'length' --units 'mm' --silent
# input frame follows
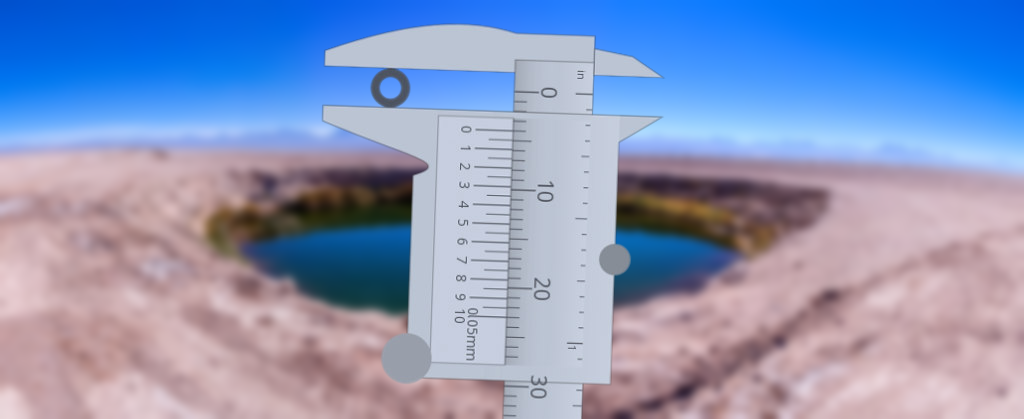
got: 4.0 mm
